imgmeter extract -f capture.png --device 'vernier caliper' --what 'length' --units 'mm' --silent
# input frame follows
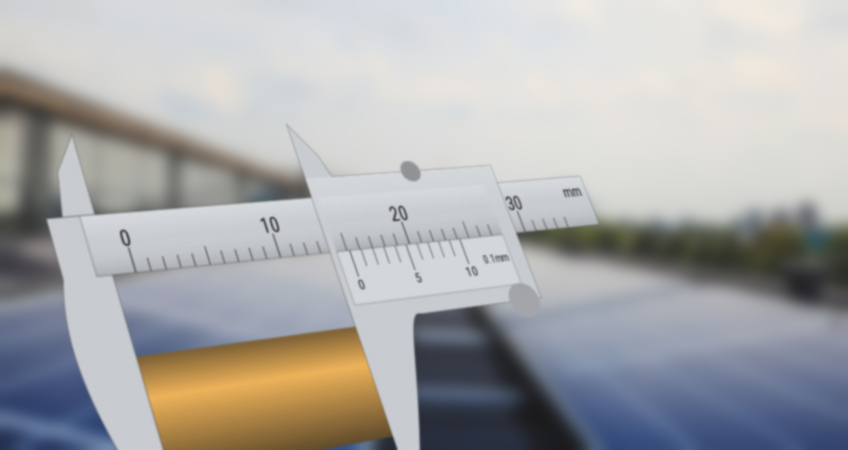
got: 15.2 mm
